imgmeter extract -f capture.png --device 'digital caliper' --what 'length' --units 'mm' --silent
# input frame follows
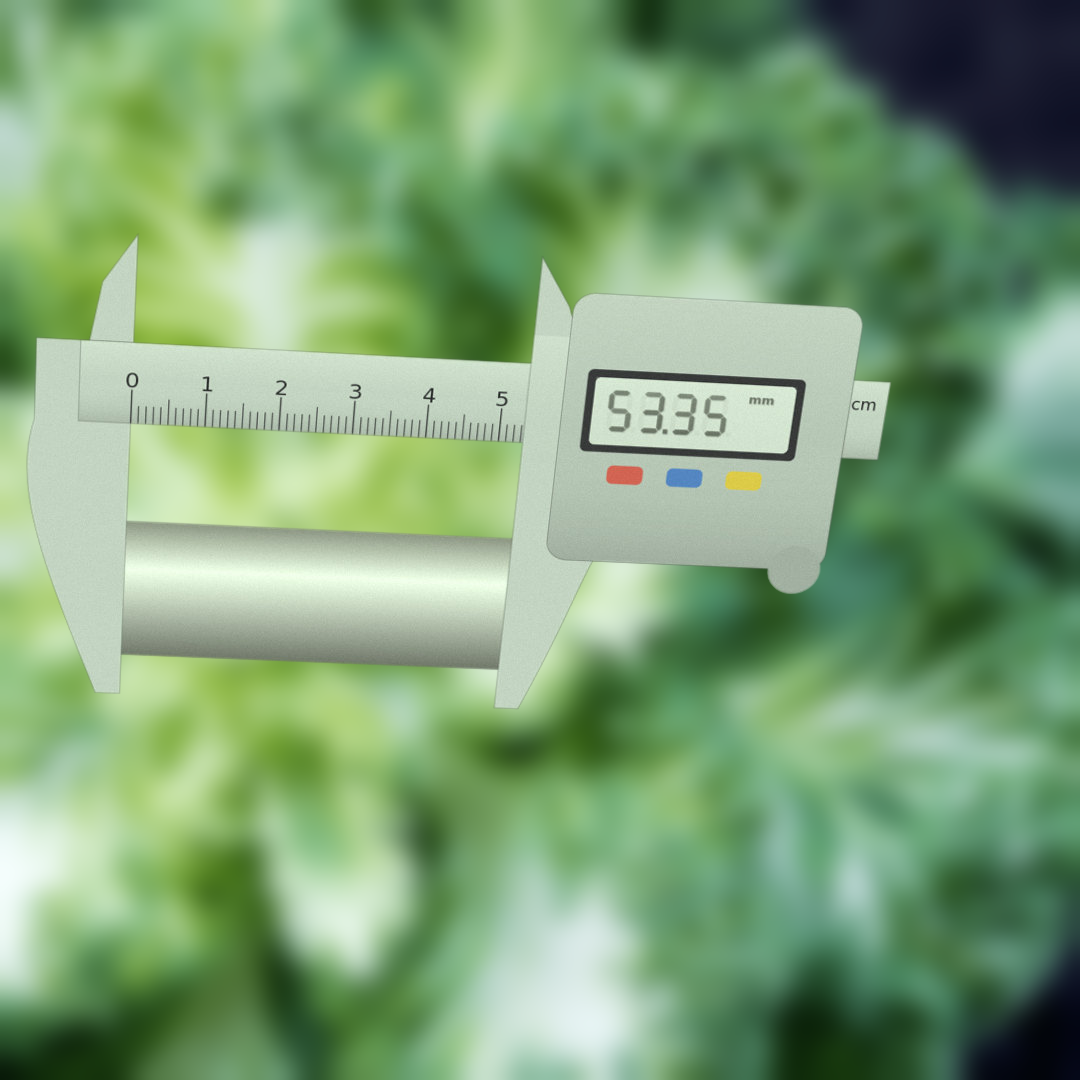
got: 53.35 mm
